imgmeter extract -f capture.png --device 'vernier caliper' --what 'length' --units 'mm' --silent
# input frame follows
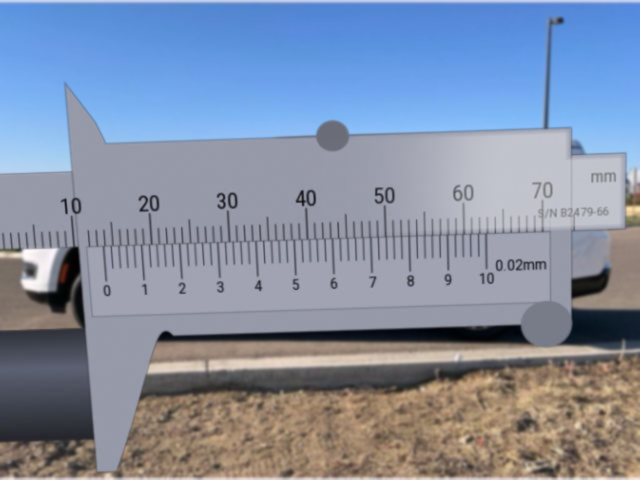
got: 13.8 mm
